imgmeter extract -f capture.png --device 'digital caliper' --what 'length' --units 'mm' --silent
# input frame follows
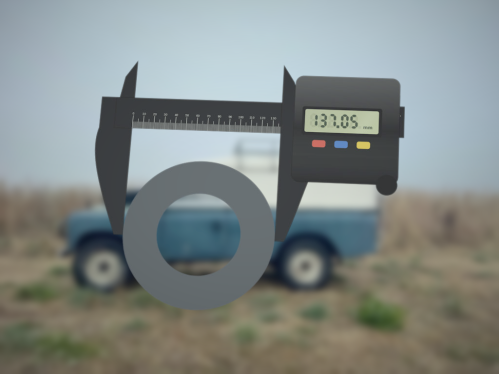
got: 137.05 mm
